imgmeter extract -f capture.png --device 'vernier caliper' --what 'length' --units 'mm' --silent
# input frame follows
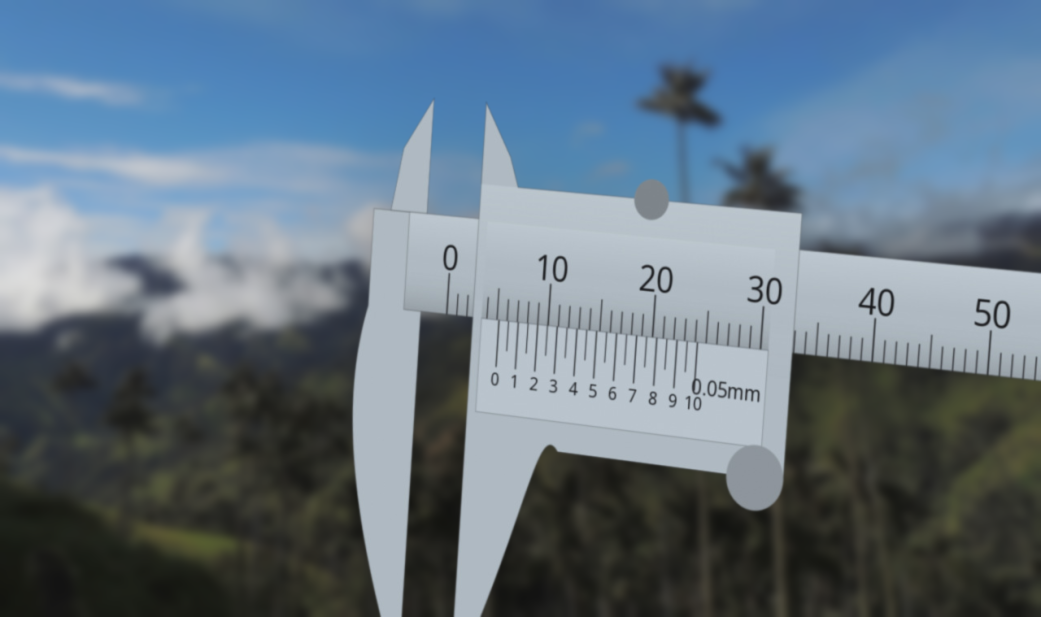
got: 5.2 mm
